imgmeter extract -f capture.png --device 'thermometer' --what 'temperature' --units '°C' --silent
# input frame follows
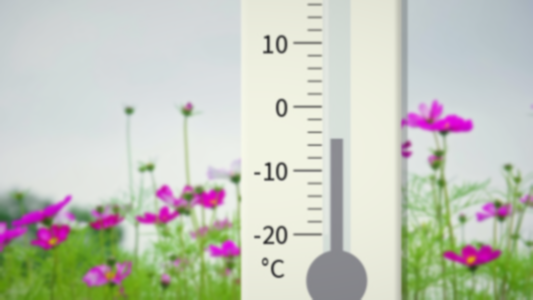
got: -5 °C
